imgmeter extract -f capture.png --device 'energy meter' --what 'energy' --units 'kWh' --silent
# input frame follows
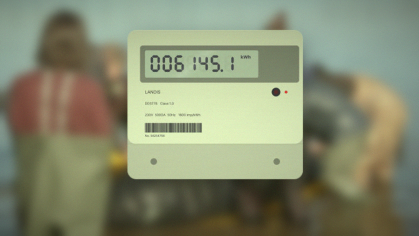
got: 6145.1 kWh
